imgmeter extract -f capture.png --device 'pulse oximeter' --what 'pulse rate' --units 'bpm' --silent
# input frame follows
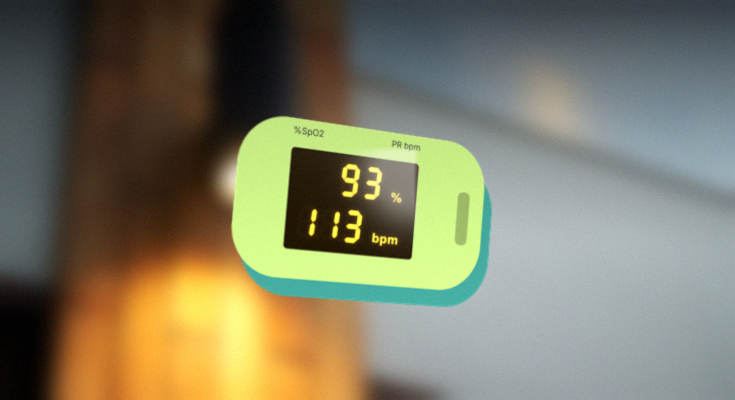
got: 113 bpm
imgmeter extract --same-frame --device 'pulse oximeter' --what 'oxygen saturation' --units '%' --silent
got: 93 %
